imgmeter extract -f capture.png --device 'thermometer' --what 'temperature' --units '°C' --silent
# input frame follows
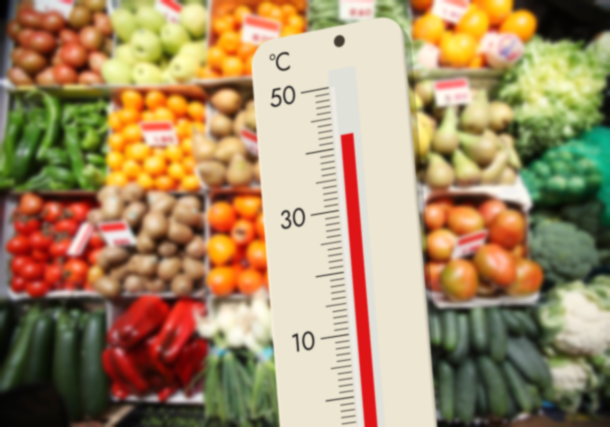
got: 42 °C
